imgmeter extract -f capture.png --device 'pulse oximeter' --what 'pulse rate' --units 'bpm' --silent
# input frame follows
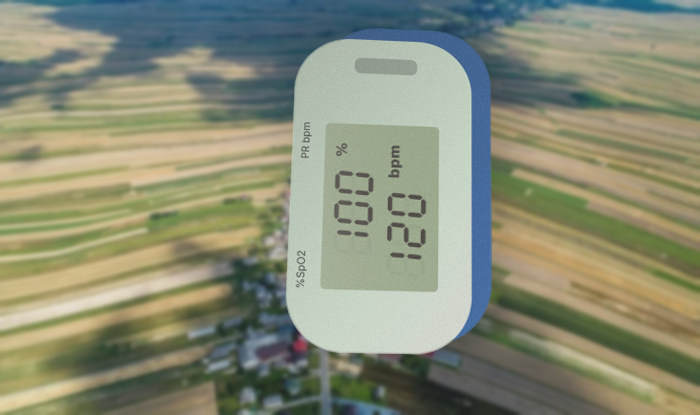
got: 120 bpm
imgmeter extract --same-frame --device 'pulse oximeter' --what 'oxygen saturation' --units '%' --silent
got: 100 %
